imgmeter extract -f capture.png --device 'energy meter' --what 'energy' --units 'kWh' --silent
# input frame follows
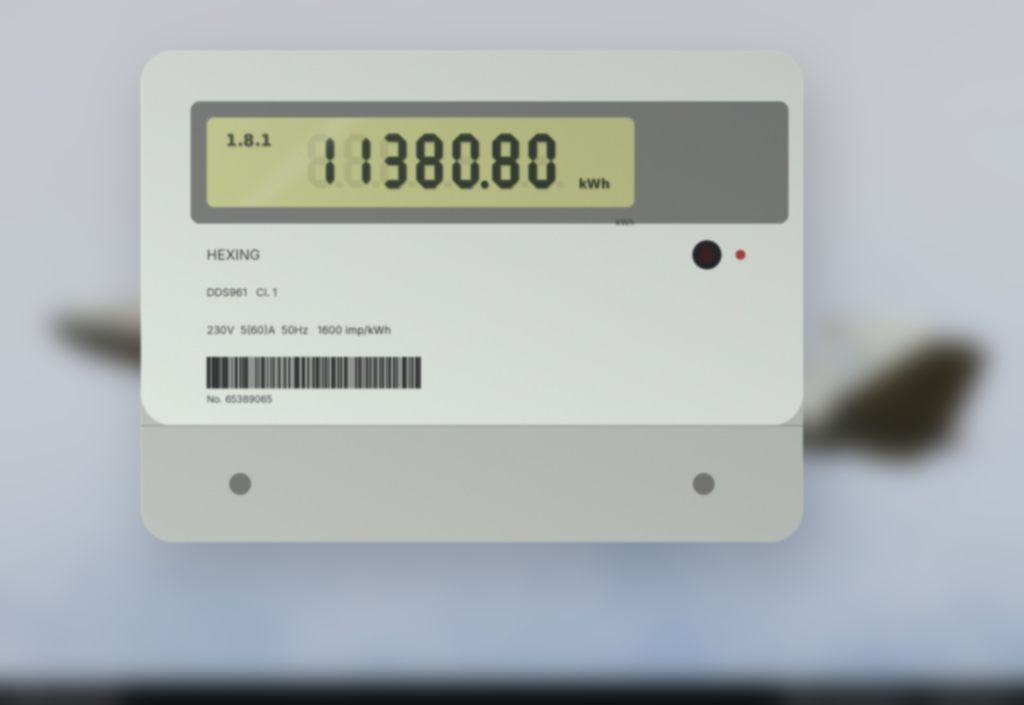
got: 11380.80 kWh
